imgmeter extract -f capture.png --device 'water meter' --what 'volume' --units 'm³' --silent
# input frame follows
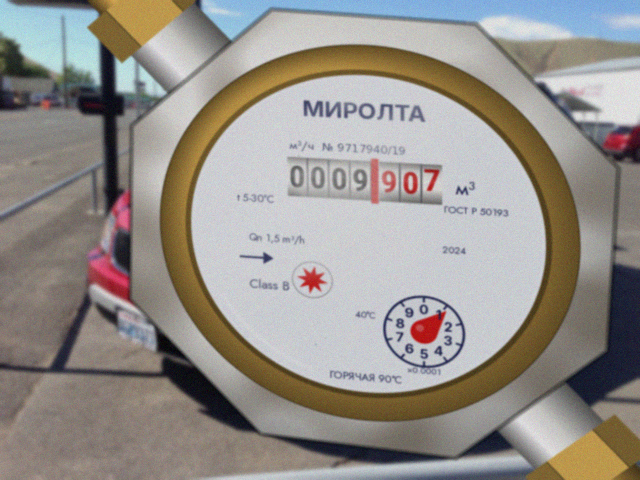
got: 9.9071 m³
